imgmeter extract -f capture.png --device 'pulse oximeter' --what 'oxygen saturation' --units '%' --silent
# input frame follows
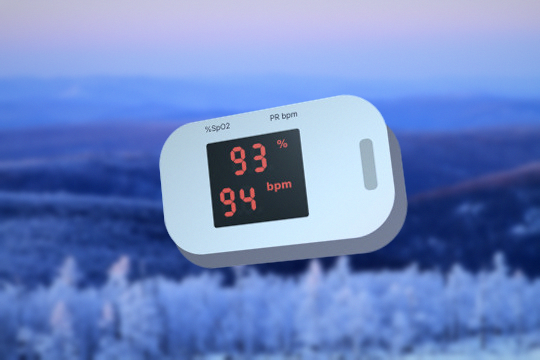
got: 93 %
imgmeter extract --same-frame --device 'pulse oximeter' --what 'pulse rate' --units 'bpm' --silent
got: 94 bpm
